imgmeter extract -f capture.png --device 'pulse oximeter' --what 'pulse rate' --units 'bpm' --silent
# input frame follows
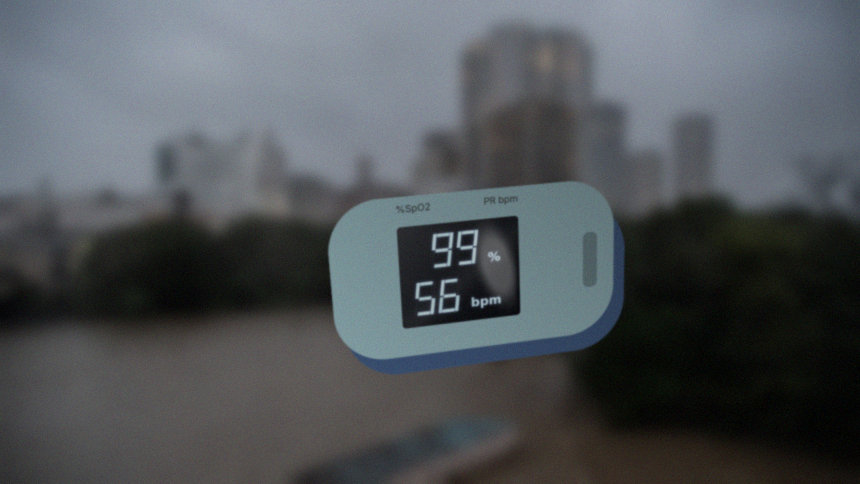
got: 56 bpm
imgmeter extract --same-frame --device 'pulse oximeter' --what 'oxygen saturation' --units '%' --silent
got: 99 %
